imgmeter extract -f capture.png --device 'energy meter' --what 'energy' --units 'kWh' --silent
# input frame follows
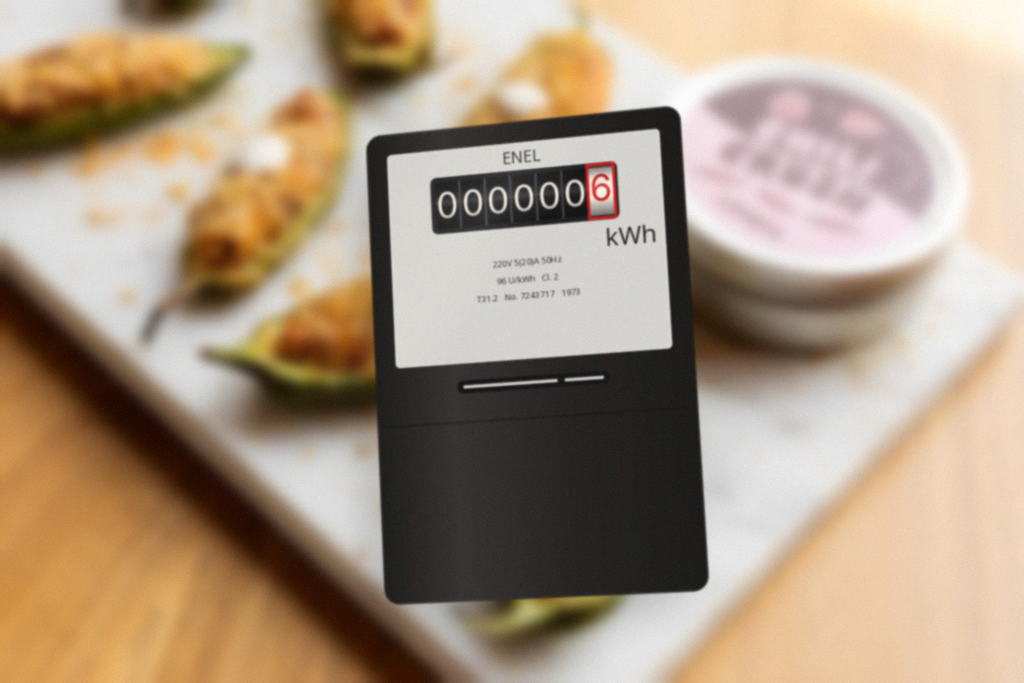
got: 0.6 kWh
